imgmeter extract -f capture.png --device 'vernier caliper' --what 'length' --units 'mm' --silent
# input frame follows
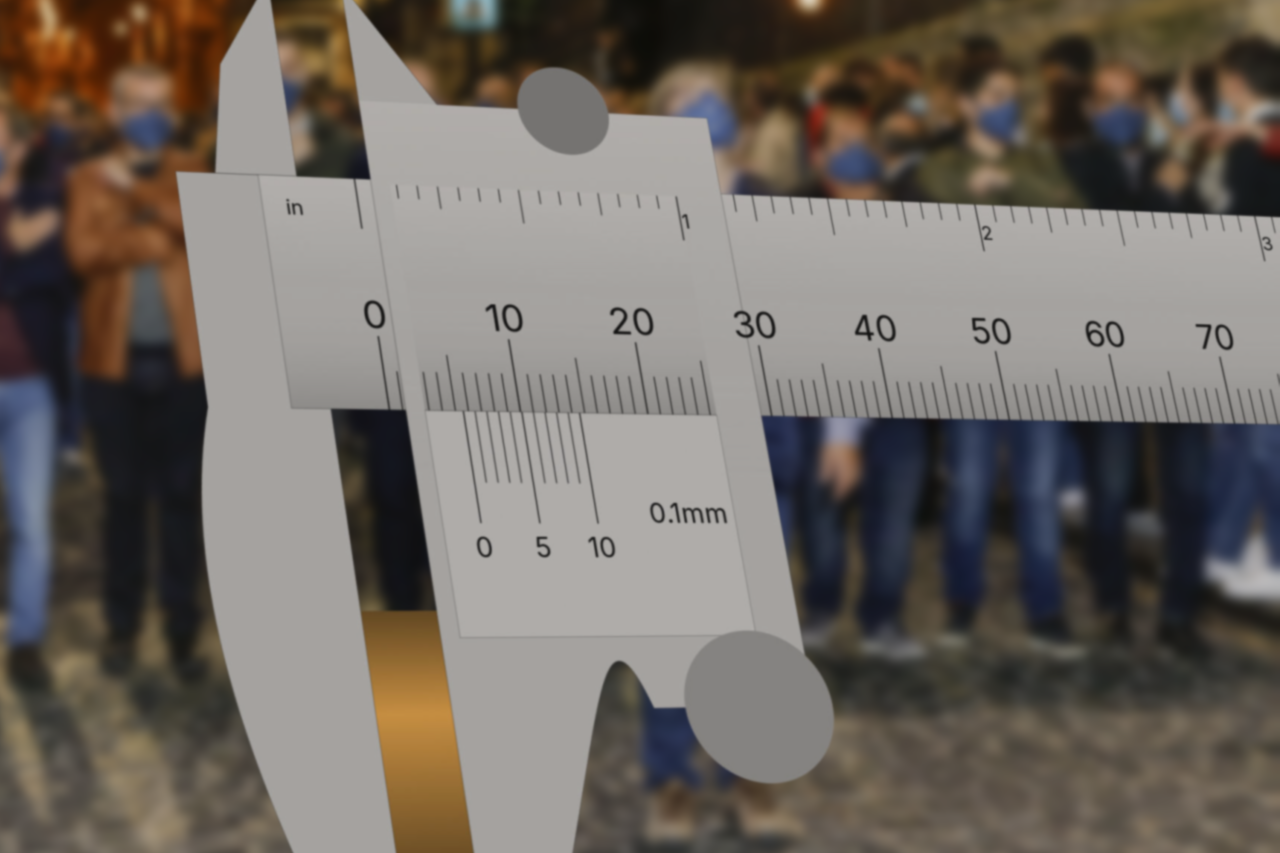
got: 5.6 mm
